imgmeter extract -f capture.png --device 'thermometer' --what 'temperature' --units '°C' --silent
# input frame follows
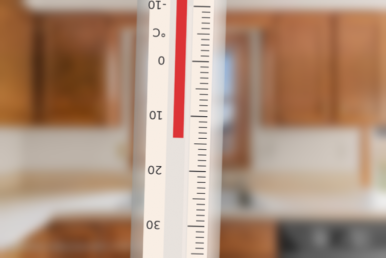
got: 14 °C
